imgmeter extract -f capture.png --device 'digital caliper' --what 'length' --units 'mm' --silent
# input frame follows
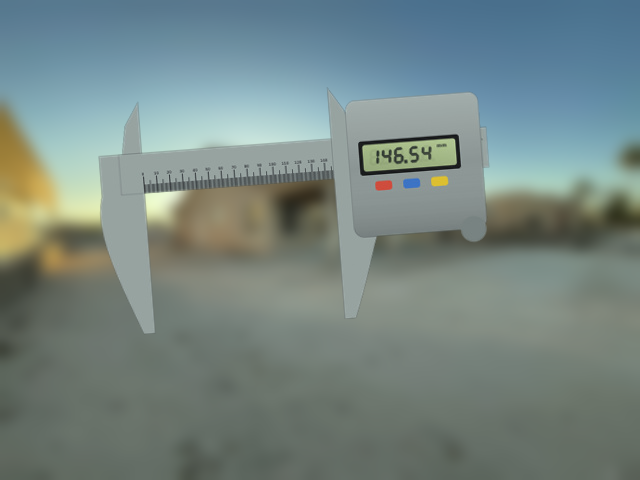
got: 146.54 mm
